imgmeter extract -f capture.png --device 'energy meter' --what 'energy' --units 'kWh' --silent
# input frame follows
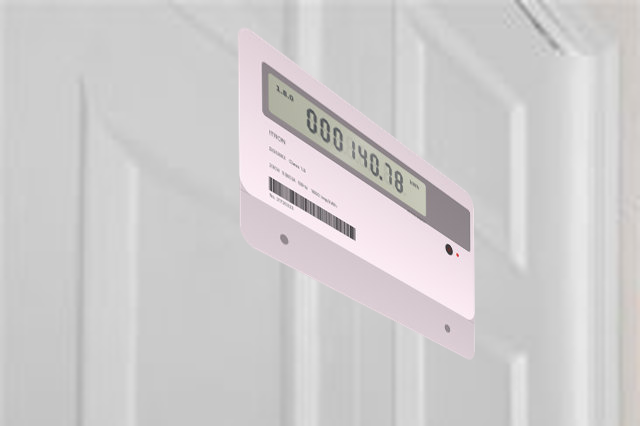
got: 140.78 kWh
